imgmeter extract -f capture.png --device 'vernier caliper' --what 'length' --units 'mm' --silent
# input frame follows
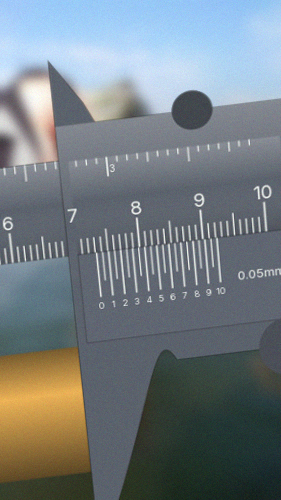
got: 73.2 mm
